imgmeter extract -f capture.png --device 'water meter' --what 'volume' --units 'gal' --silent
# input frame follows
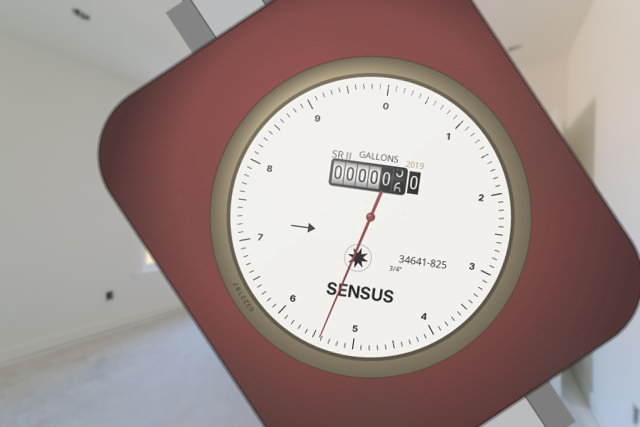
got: 55.4 gal
